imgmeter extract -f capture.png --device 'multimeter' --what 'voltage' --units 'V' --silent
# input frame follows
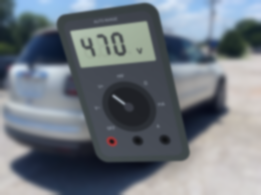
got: 470 V
